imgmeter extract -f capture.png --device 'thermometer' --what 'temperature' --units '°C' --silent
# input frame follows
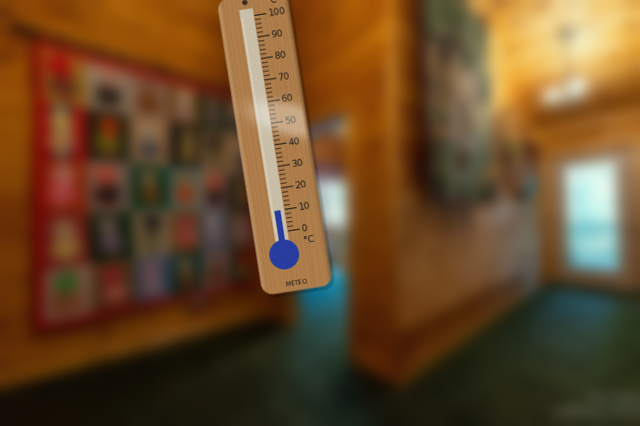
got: 10 °C
